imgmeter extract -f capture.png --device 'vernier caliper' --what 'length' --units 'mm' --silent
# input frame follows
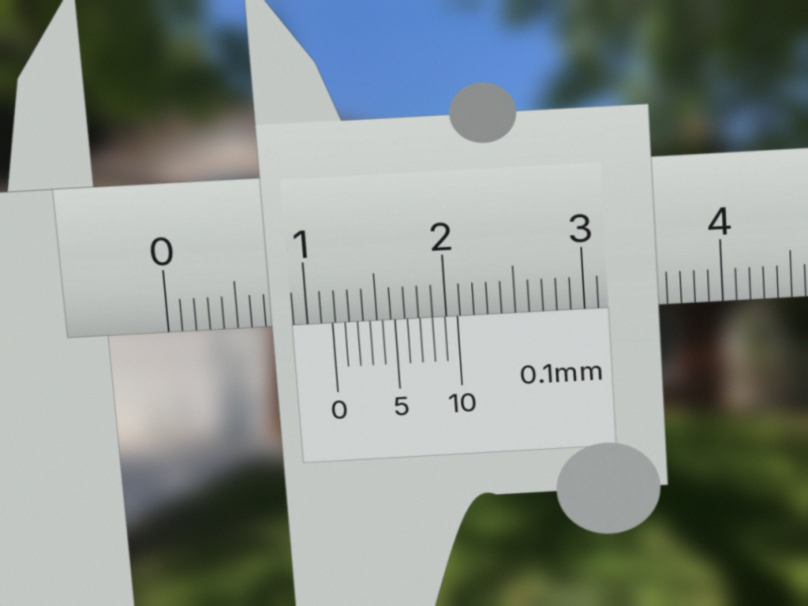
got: 11.8 mm
